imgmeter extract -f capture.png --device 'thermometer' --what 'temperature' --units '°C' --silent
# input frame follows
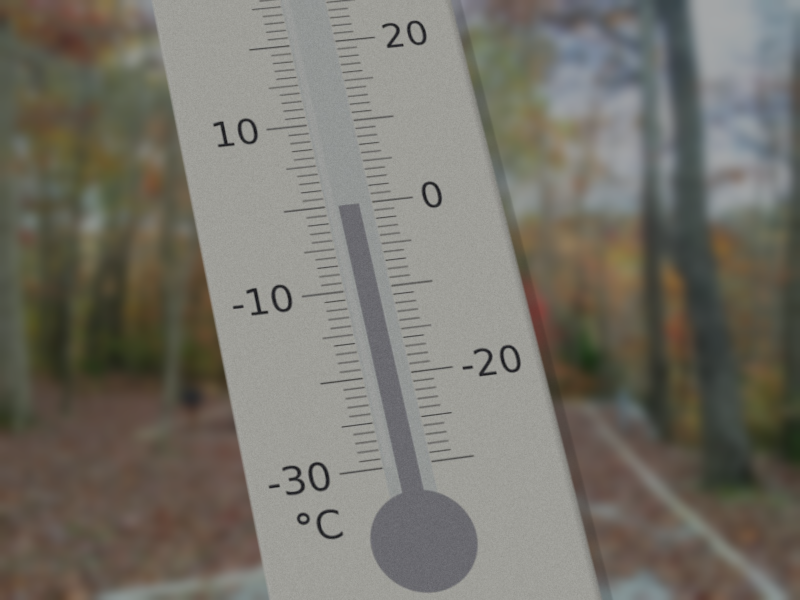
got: 0 °C
